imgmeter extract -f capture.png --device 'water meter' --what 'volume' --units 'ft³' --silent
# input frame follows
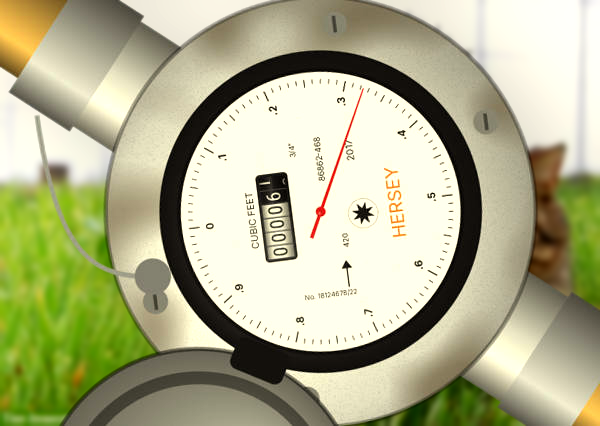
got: 61.32 ft³
